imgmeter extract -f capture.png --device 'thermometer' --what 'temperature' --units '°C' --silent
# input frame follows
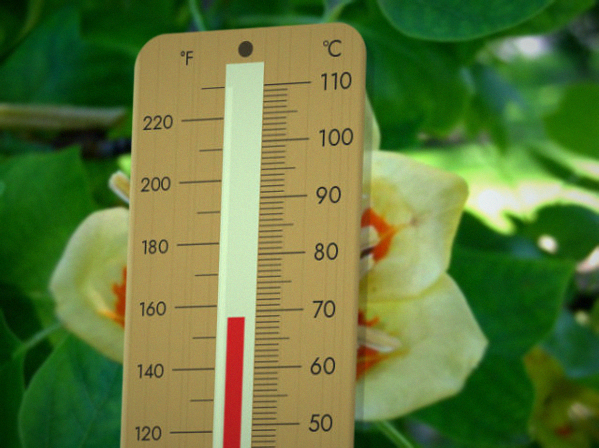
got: 69 °C
